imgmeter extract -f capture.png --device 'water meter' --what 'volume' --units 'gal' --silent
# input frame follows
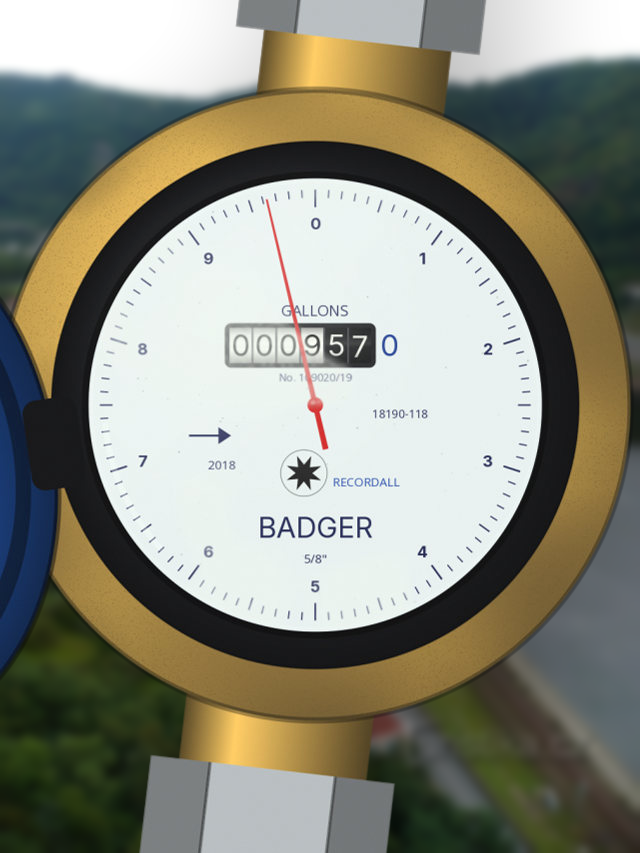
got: 9569.6 gal
